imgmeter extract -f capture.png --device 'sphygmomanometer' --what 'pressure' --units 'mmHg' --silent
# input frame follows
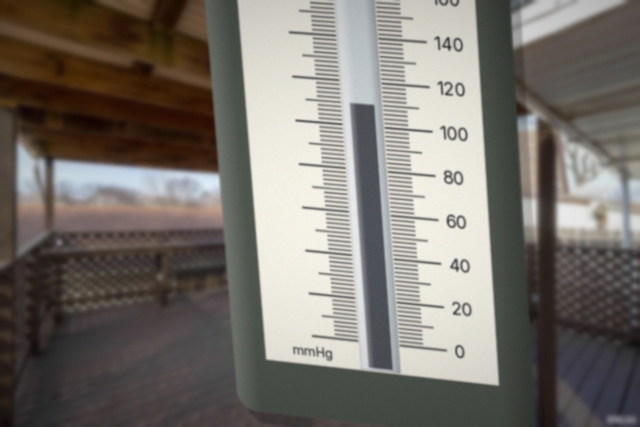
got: 110 mmHg
